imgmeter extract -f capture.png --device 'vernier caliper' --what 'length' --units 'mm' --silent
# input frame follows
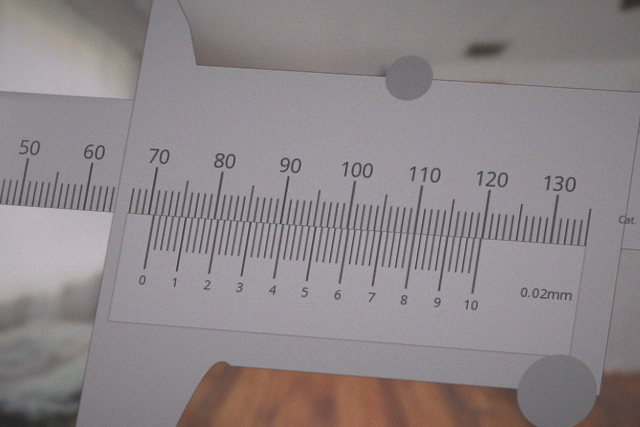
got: 70.8 mm
